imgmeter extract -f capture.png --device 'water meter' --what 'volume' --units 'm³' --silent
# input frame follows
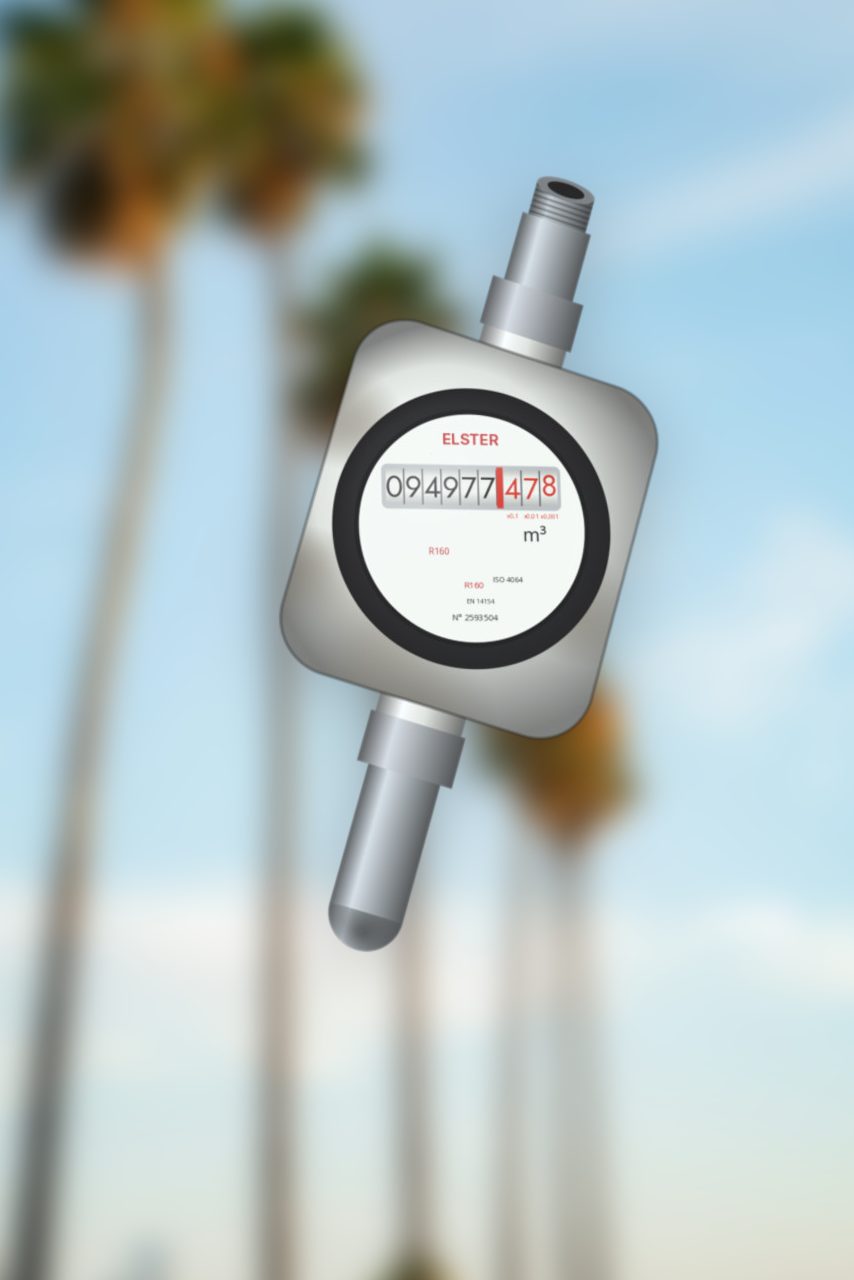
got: 94977.478 m³
